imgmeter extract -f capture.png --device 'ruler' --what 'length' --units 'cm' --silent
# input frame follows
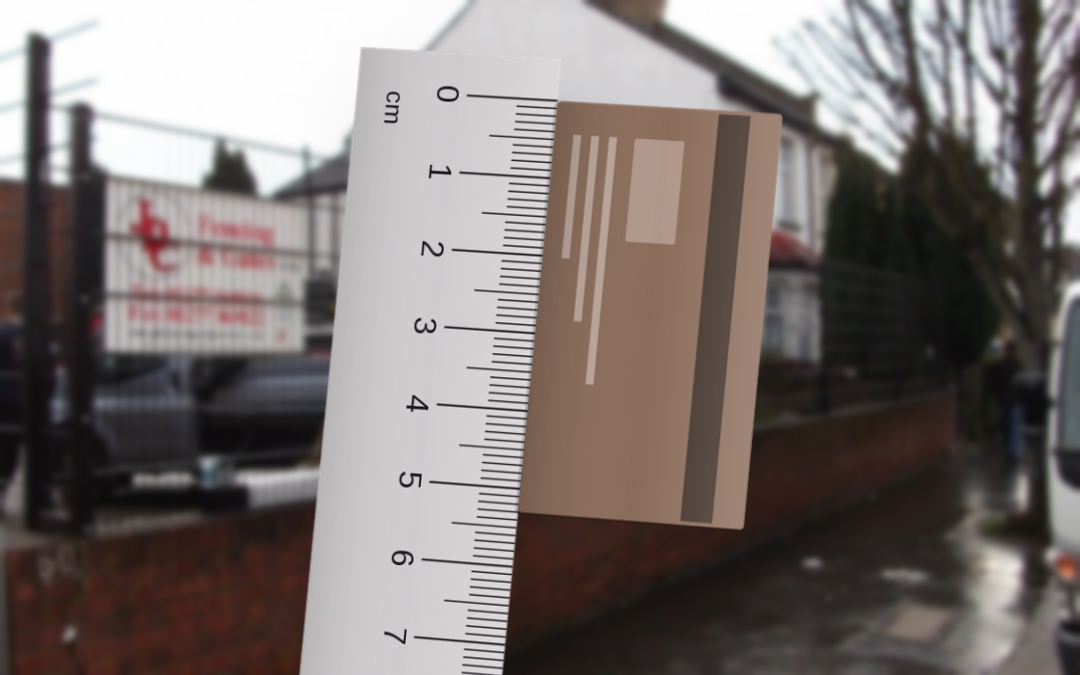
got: 5.3 cm
